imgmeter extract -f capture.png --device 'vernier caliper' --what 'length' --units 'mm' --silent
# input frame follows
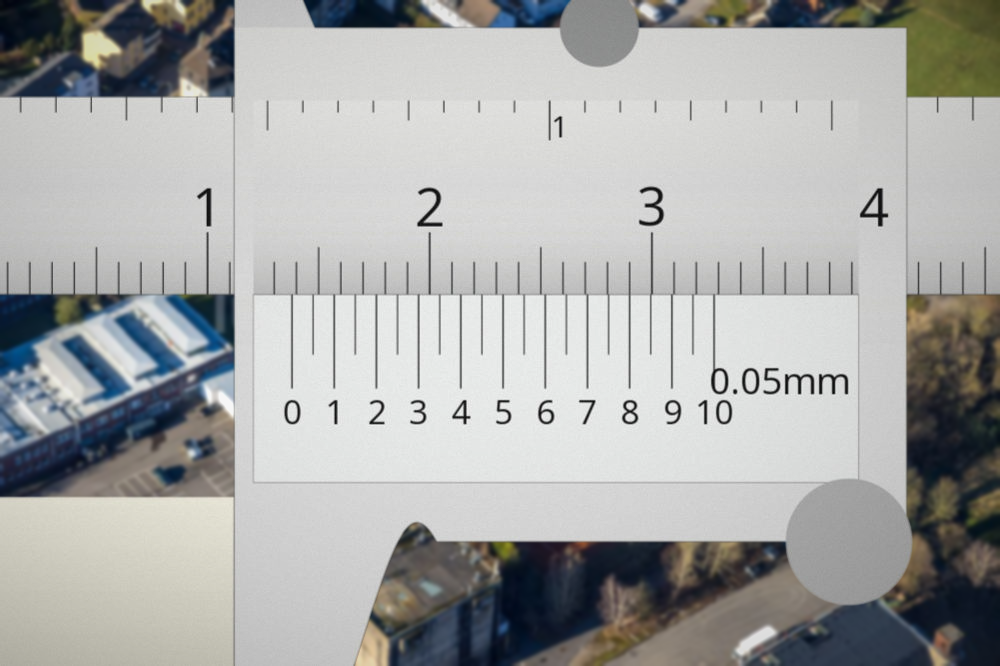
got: 13.8 mm
